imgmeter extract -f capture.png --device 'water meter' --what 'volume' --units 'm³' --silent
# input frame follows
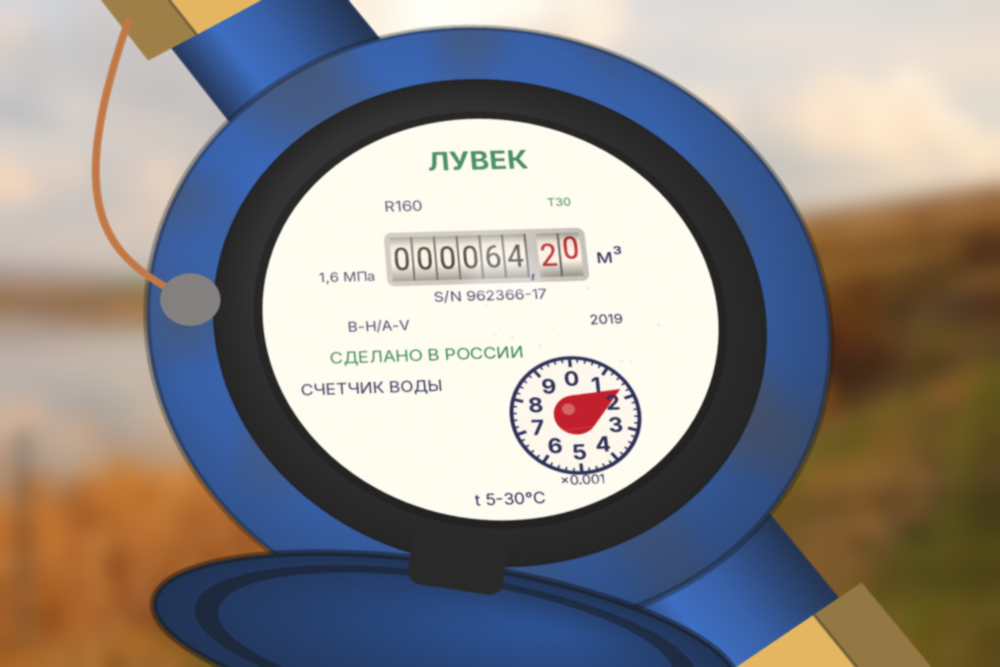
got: 64.201 m³
